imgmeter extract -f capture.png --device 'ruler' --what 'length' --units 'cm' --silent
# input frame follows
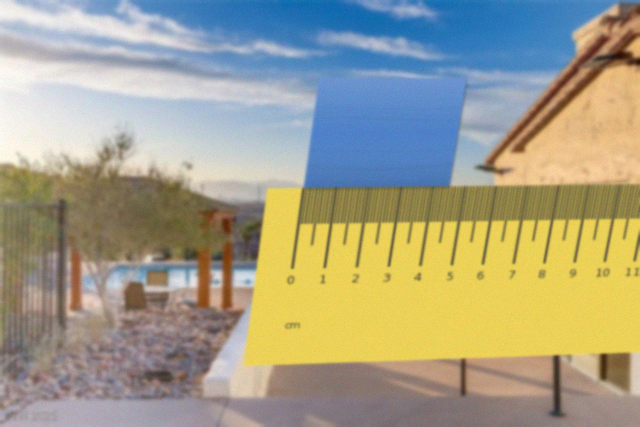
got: 4.5 cm
